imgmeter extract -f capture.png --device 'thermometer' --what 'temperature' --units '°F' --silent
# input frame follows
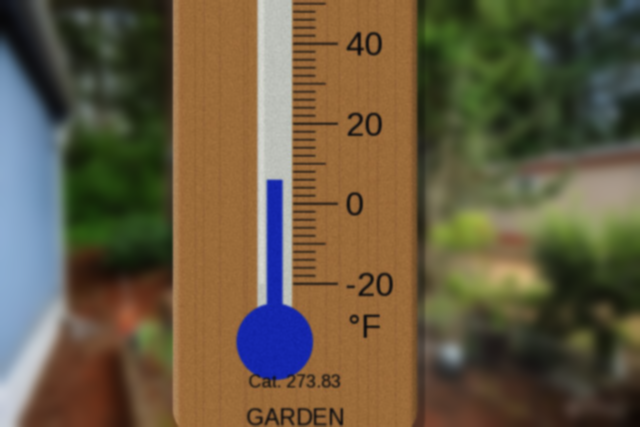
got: 6 °F
